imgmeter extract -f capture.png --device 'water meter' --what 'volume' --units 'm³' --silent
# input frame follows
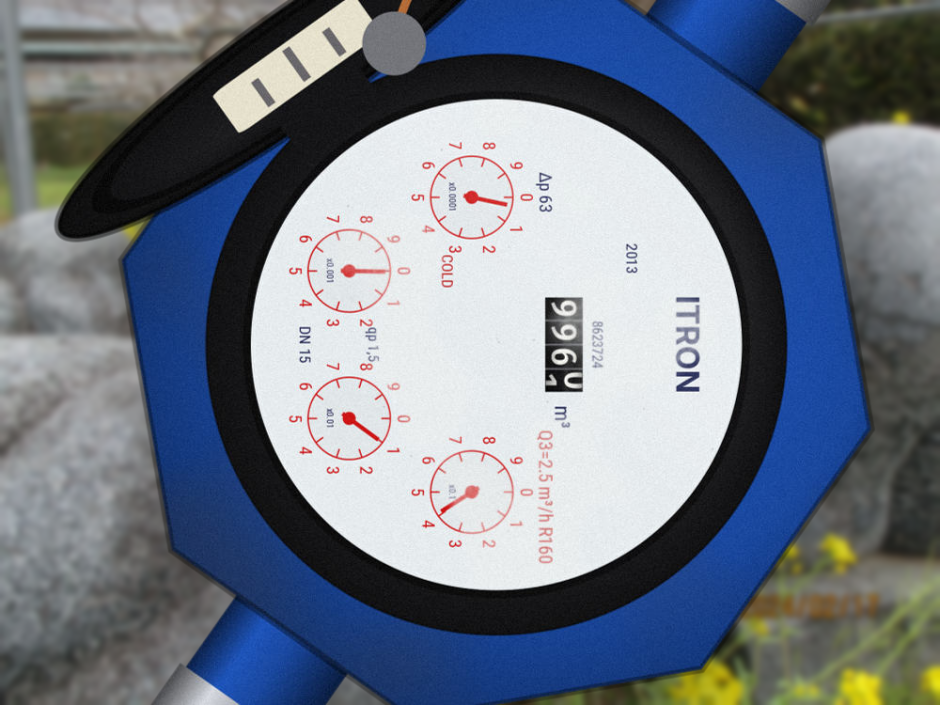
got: 9960.4100 m³
